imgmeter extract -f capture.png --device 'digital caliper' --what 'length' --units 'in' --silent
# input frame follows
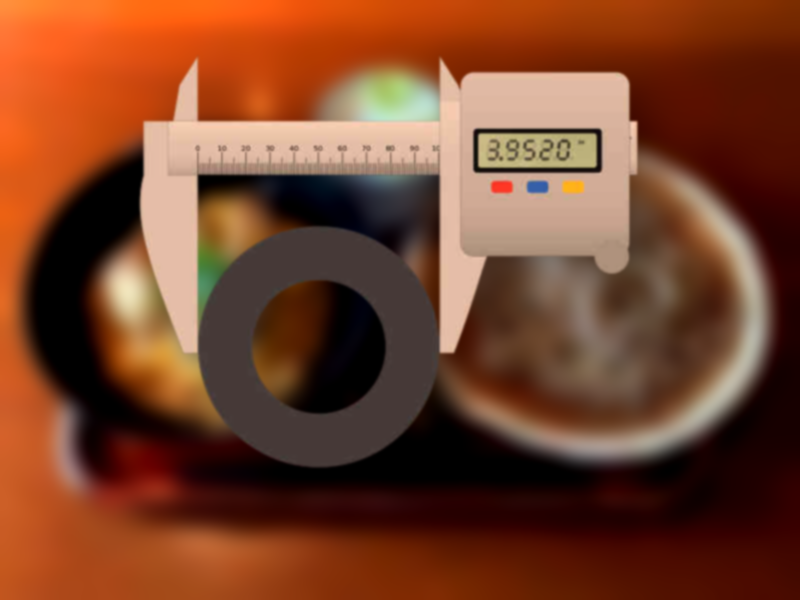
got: 3.9520 in
